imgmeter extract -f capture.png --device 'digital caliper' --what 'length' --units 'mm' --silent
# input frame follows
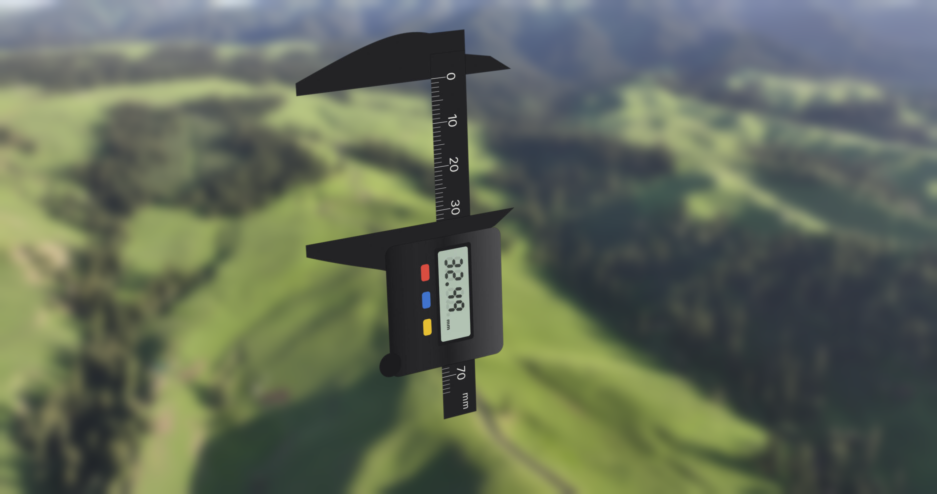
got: 32.49 mm
